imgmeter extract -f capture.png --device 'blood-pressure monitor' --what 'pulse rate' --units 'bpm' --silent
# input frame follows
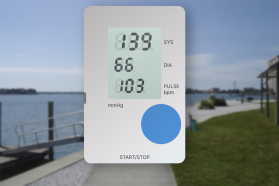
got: 103 bpm
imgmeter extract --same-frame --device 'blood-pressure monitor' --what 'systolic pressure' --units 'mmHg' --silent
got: 139 mmHg
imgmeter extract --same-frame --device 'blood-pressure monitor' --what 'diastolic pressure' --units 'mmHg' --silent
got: 66 mmHg
